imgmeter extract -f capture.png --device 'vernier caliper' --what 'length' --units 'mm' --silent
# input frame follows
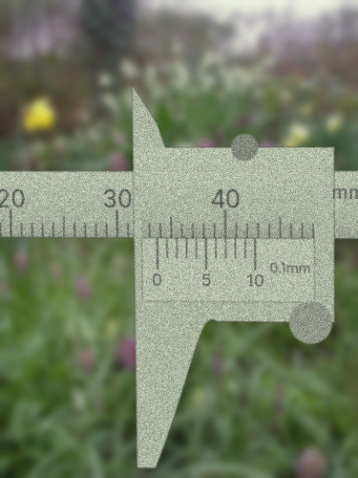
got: 33.7 mm
